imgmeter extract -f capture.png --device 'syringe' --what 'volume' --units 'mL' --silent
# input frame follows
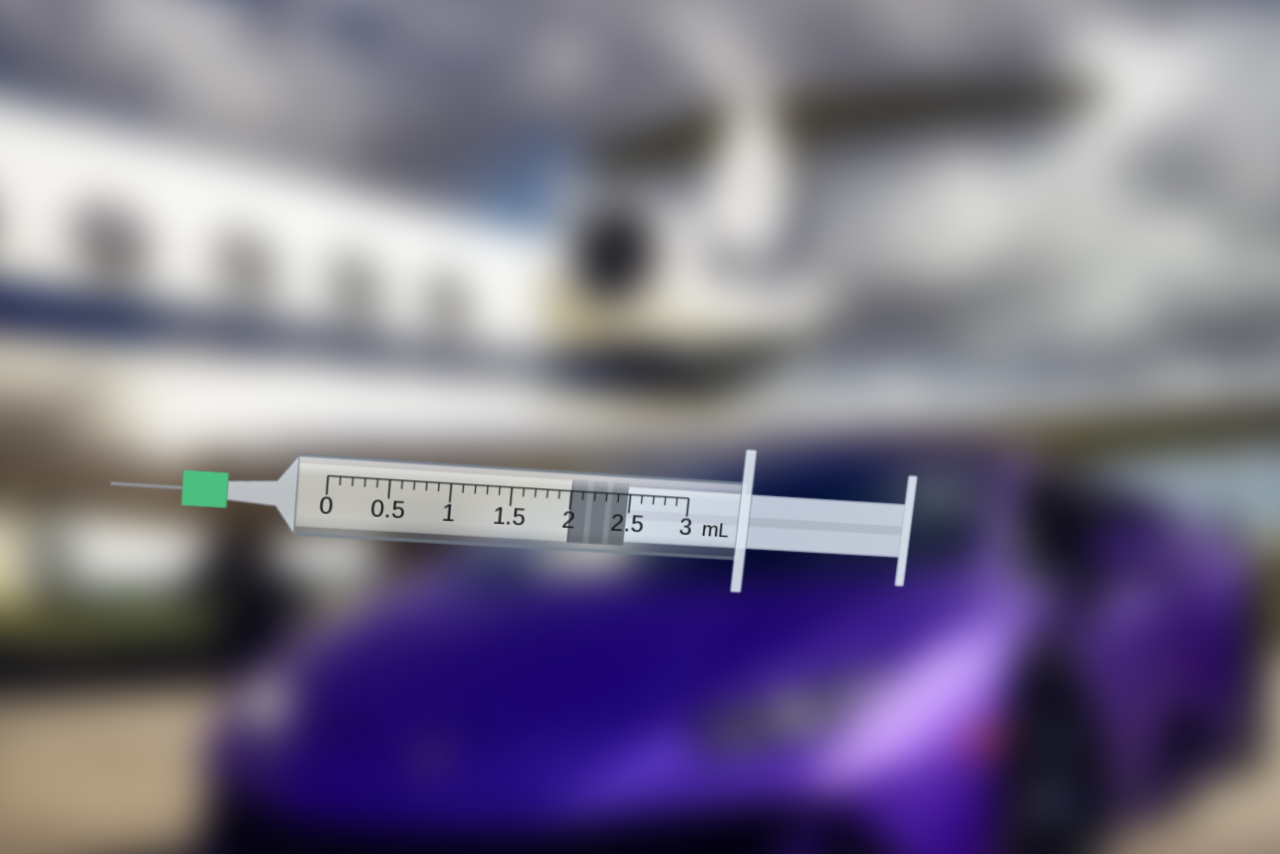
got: 2 mL
